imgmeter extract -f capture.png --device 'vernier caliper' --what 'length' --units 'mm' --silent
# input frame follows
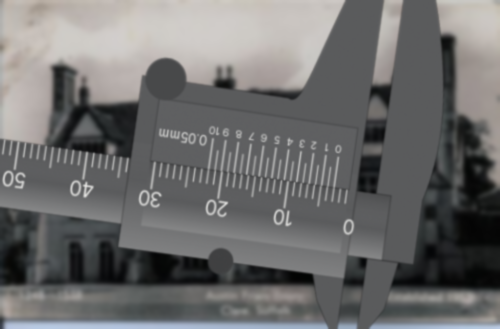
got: 3.0 mm
